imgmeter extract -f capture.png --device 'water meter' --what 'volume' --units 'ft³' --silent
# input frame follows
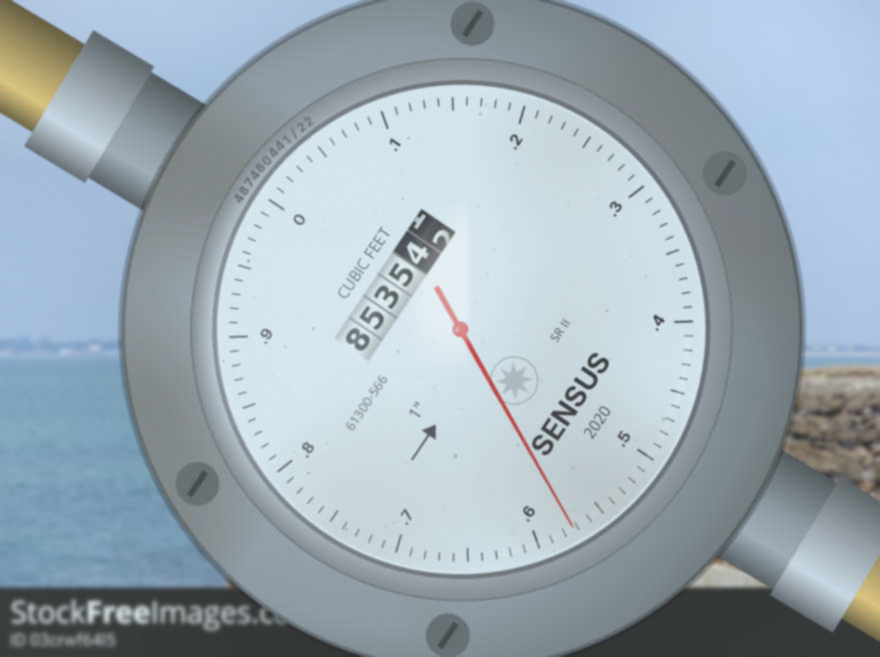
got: 853541.57 ft³
